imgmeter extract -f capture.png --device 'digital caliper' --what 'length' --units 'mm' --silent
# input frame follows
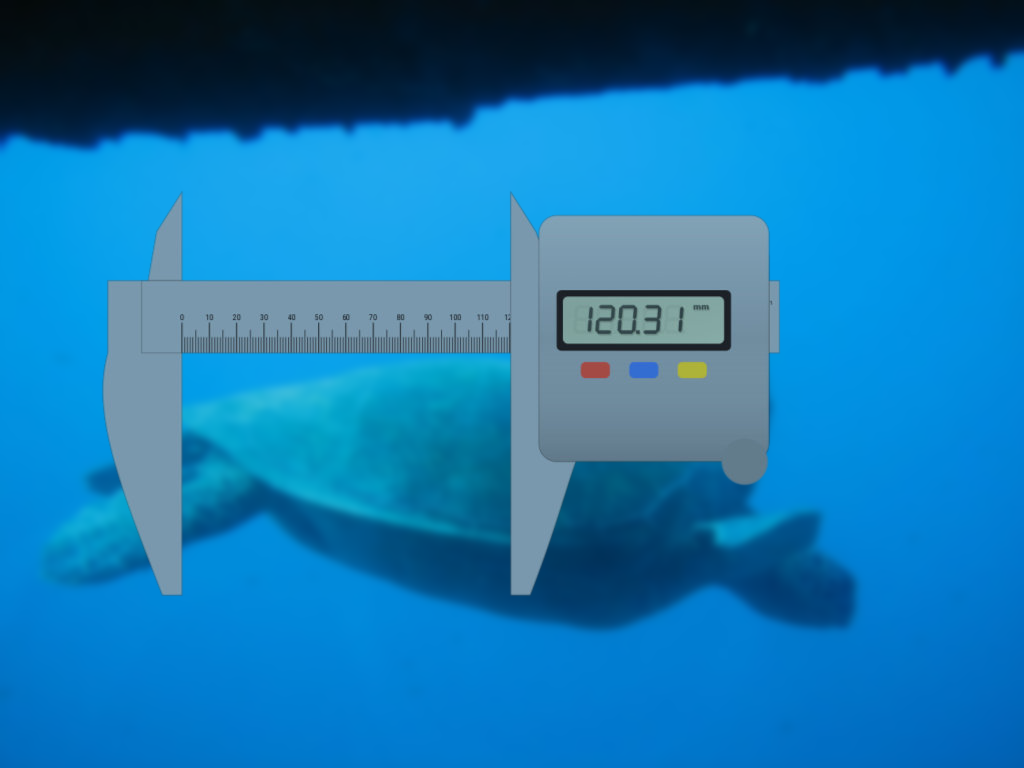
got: 120.31 mm
